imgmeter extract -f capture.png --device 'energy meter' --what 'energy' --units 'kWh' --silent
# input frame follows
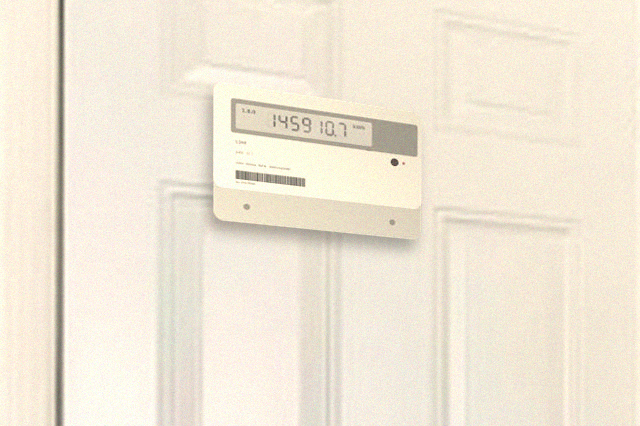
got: 145910.7 kWh
